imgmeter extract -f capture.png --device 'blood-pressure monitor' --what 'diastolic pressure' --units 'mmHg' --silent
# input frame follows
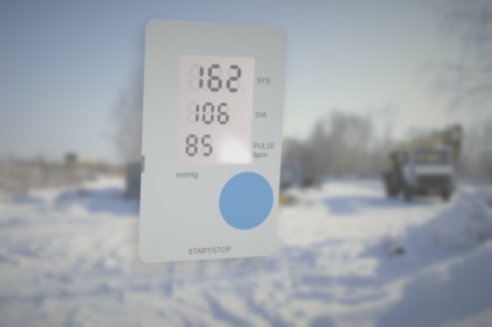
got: 106 mmHg
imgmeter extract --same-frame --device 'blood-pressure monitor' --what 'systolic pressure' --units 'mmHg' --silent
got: 162 mmHg
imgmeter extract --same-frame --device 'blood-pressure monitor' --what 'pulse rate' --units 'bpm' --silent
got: 85 bpm
